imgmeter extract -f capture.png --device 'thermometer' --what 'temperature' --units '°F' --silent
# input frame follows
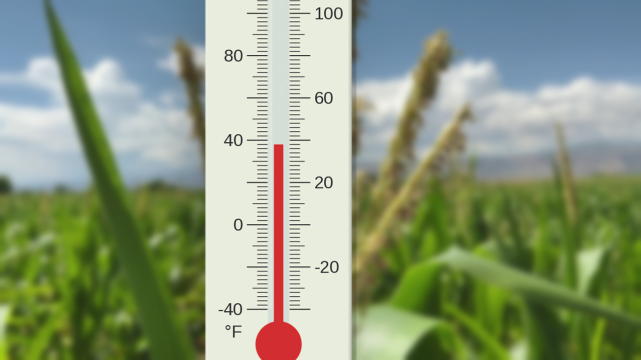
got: 38 °F
